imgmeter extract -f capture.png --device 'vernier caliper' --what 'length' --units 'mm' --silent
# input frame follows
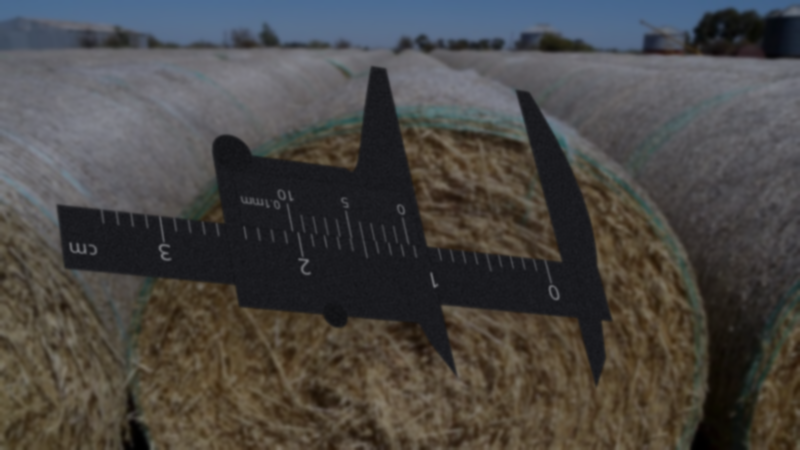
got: 11.4 mm
